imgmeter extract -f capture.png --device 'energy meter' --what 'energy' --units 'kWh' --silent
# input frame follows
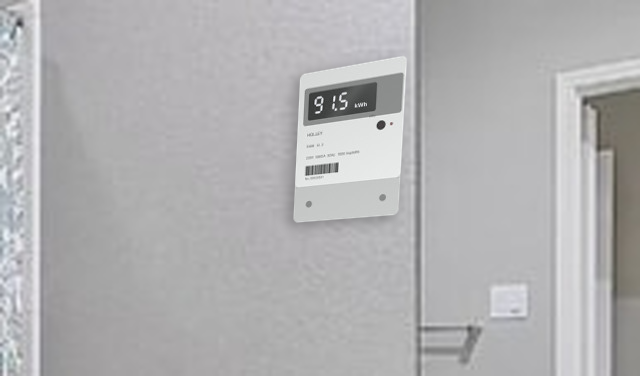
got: 91.5 kWh
